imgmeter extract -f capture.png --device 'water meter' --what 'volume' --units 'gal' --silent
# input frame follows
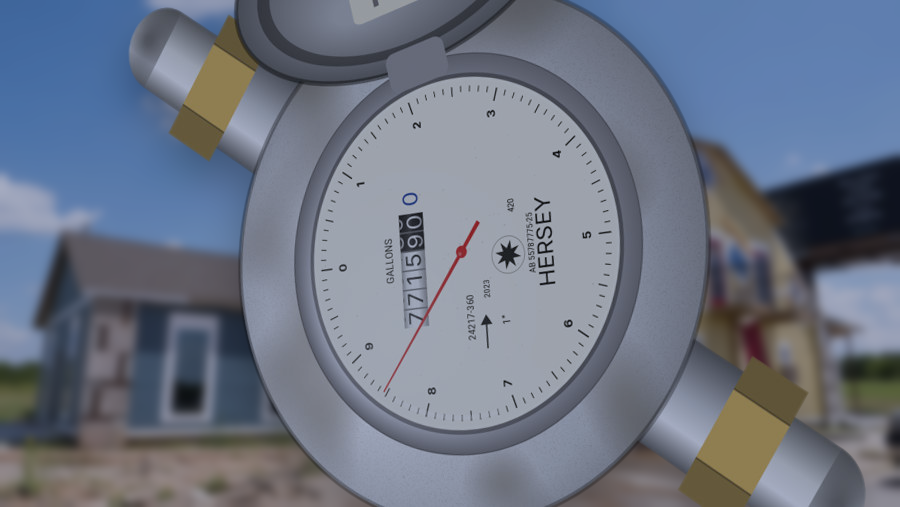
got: 7715898.5 gal
